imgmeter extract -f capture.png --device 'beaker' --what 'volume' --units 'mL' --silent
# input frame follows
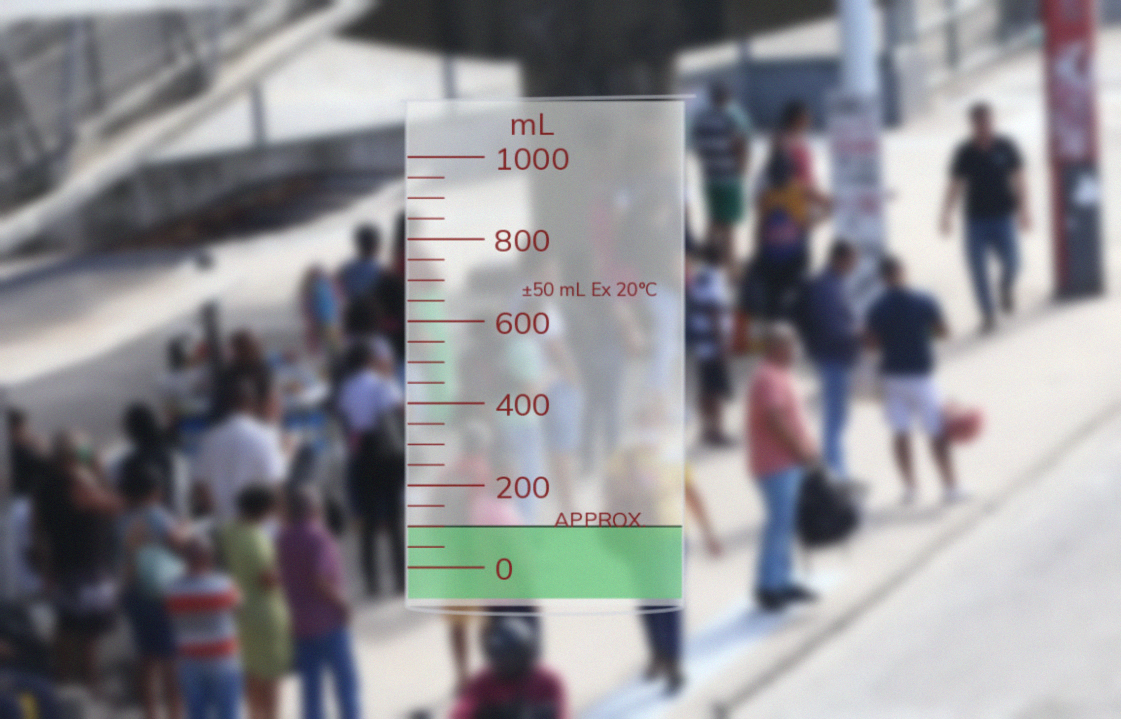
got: 100 mL
